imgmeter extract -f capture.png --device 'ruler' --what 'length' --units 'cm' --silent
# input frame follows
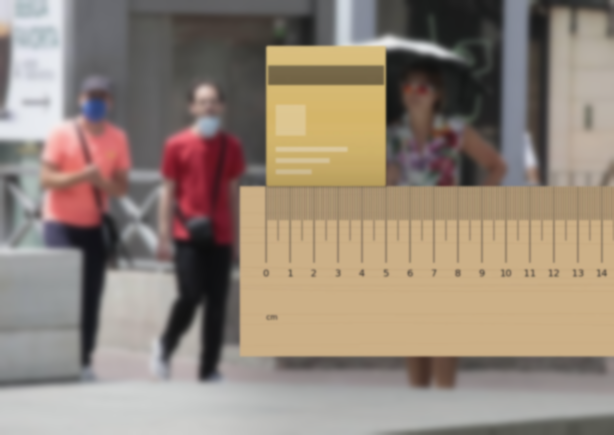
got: 5 cm
